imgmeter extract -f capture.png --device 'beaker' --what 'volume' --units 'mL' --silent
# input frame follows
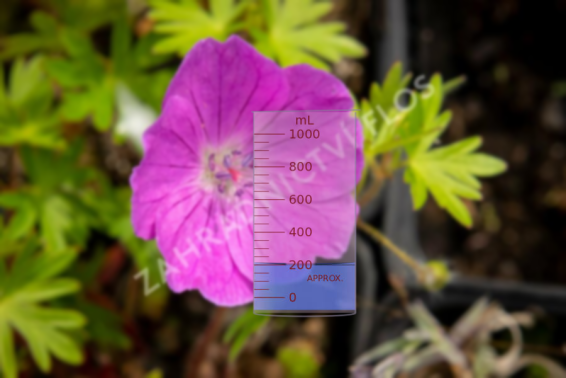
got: 200 mL
